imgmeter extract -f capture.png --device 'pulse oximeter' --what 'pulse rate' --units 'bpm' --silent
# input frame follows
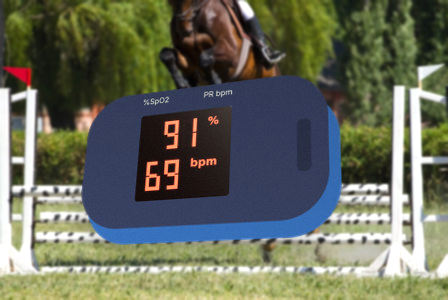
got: 69 bpm
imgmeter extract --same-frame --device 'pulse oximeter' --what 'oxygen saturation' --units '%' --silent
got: 91 %
